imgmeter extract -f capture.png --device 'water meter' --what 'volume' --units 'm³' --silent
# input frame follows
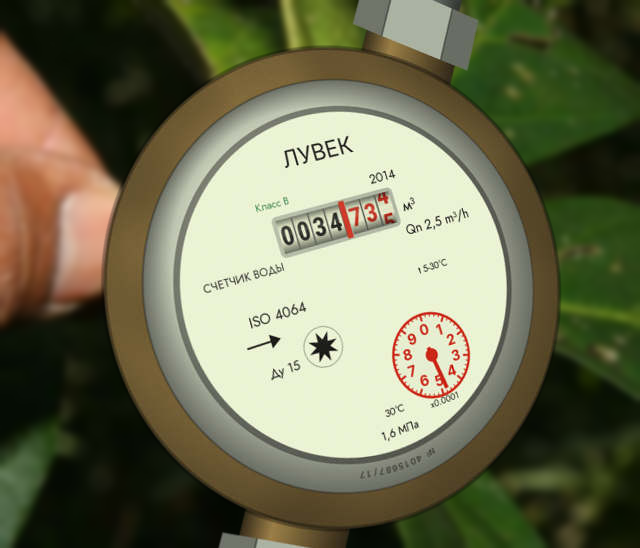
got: 34.7344 m³
